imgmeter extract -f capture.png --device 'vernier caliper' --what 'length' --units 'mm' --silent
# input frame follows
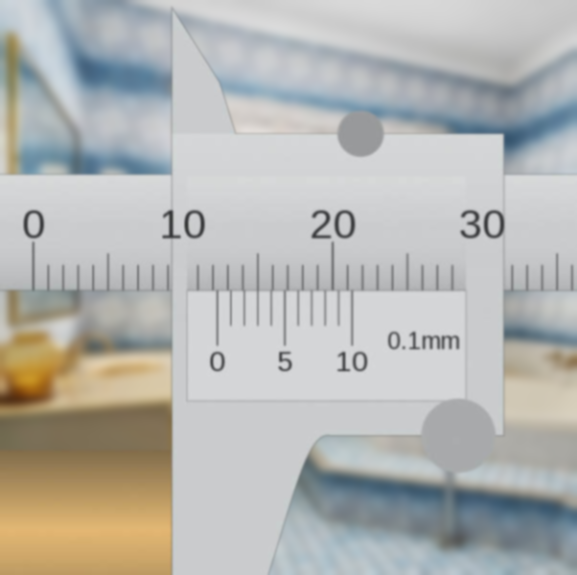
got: 12.3 mm
